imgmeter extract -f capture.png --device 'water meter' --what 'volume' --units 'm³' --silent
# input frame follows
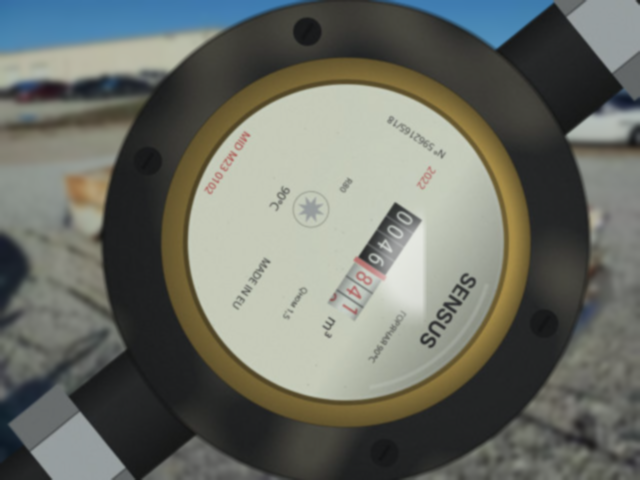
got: 46.841 m³
